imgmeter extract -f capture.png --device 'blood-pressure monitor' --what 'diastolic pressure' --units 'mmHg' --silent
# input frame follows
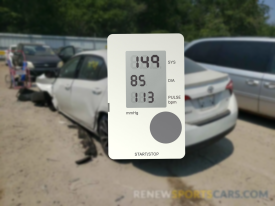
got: 85 mmHg
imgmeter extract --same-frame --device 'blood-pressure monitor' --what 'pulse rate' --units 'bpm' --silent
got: 113 bpm
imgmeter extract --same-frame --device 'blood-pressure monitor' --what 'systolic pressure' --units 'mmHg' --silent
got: 149 mmHg
